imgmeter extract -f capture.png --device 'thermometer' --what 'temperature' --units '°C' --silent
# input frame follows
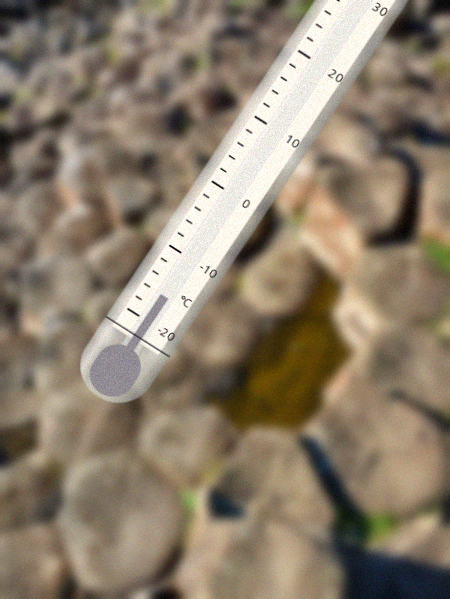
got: -16 °C
